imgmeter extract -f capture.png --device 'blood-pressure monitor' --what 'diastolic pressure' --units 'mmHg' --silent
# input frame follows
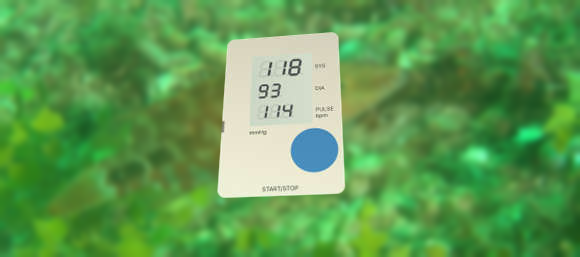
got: 93 mmHg
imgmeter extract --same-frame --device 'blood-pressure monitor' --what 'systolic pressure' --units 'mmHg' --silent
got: 118 mmHg
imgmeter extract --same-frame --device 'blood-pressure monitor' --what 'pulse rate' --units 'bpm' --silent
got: 114 bpm
